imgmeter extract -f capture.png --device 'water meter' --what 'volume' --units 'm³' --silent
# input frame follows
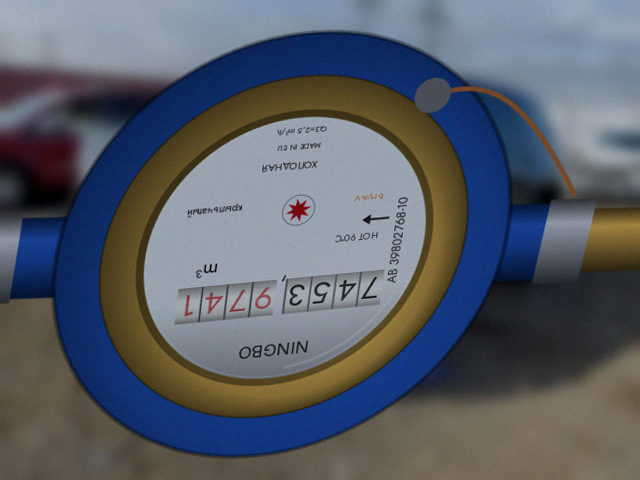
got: 7453.9741 m³
